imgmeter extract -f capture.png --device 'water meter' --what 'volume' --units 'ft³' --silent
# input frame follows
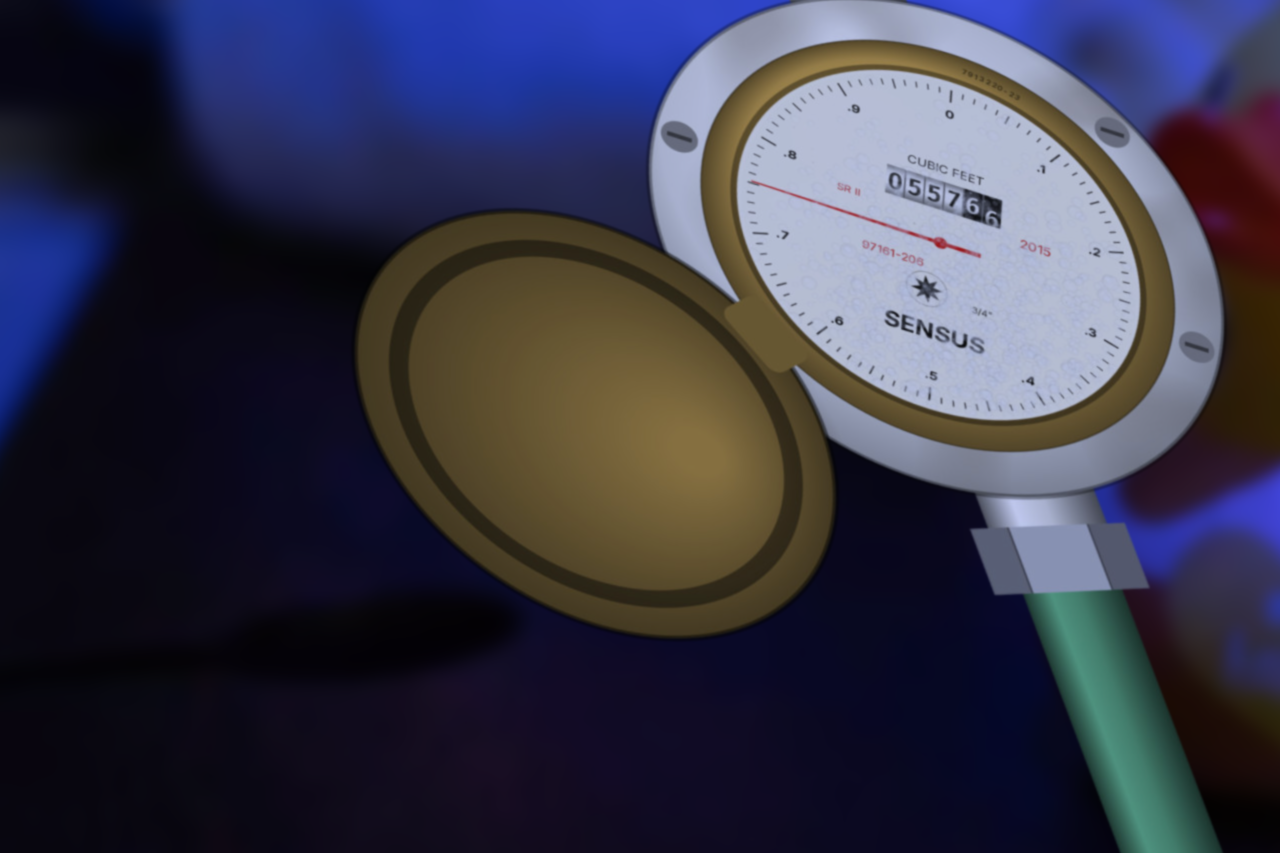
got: 55765.75 ft³
